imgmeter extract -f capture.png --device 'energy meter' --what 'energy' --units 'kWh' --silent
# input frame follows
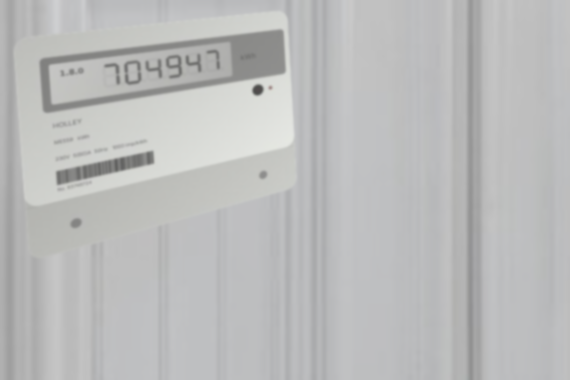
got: 704947 kWh
